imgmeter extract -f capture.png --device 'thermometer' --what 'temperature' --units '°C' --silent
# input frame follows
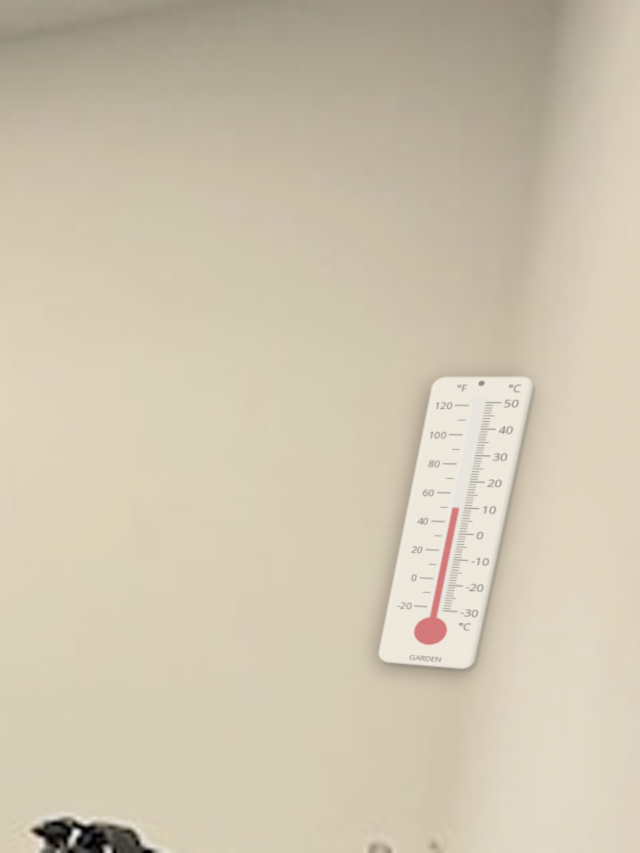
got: 10 °C
